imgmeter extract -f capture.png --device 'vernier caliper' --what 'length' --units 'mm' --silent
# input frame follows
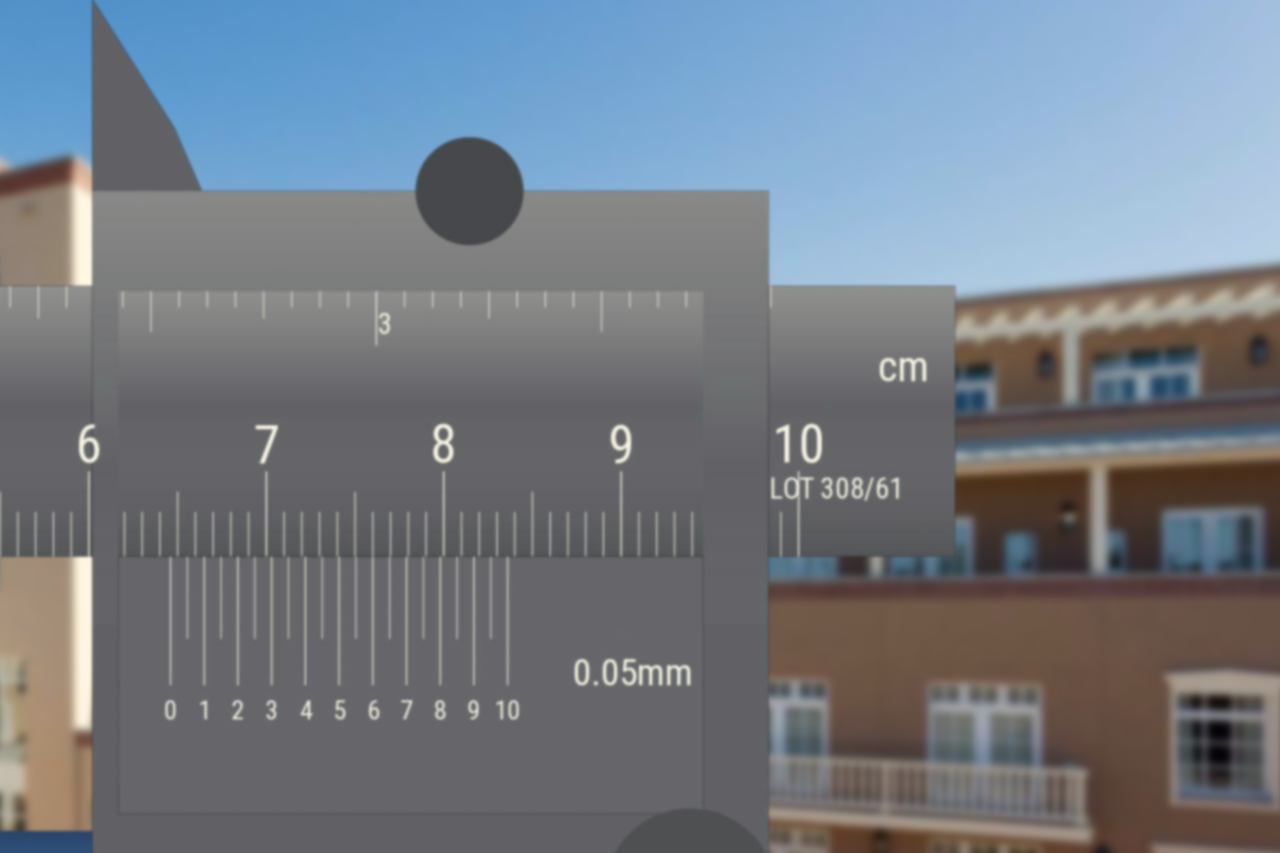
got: 64.6 mm
